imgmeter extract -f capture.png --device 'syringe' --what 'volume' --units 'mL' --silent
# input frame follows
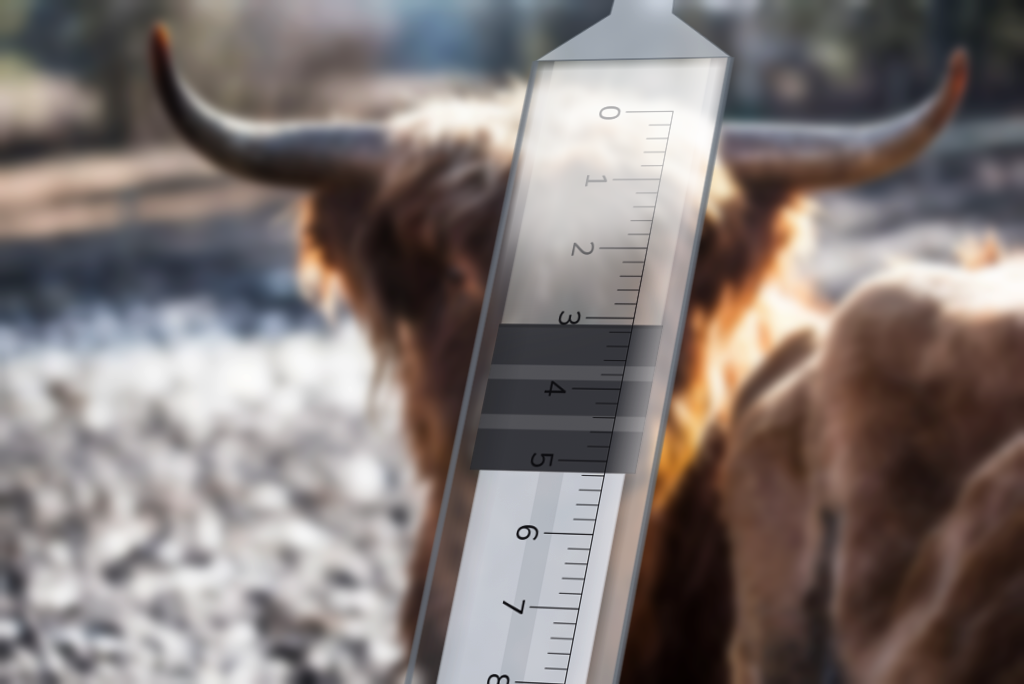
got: 3.1 mL
